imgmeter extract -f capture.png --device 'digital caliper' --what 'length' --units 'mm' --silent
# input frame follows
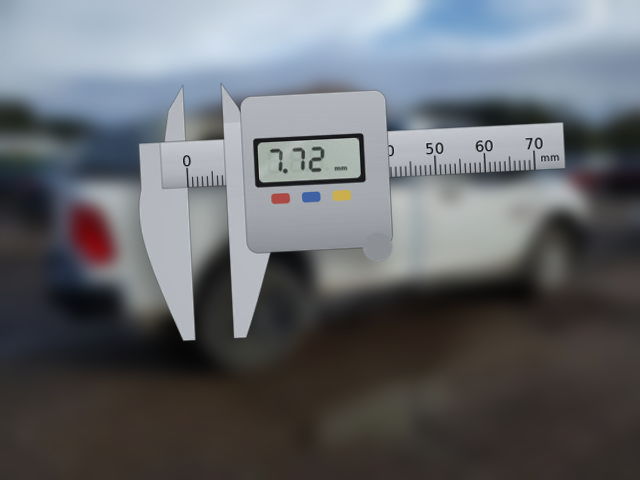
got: 7.72 mm
